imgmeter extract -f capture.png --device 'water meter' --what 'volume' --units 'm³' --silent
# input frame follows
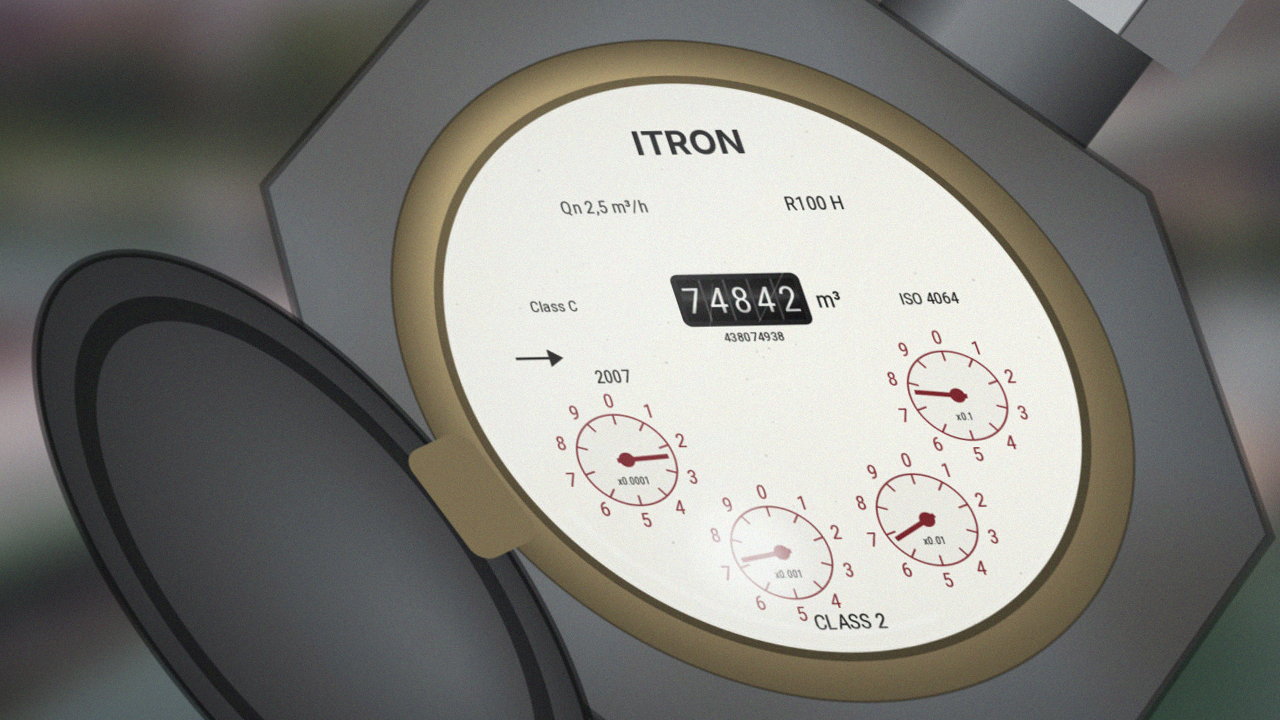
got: 74842.7672 m³
